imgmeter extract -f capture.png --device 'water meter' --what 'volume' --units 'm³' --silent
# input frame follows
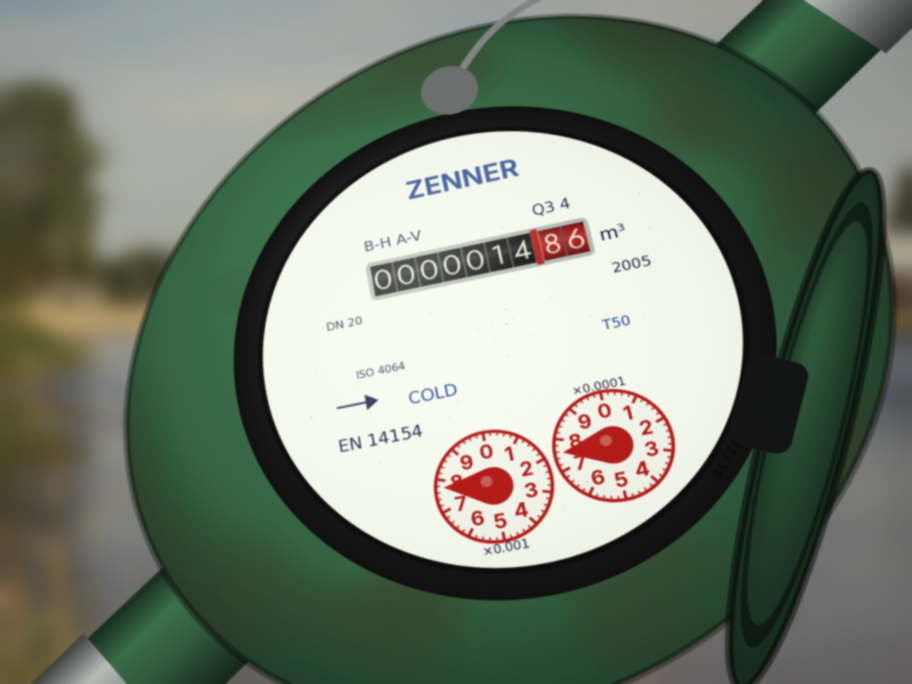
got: 14.8677 m³
